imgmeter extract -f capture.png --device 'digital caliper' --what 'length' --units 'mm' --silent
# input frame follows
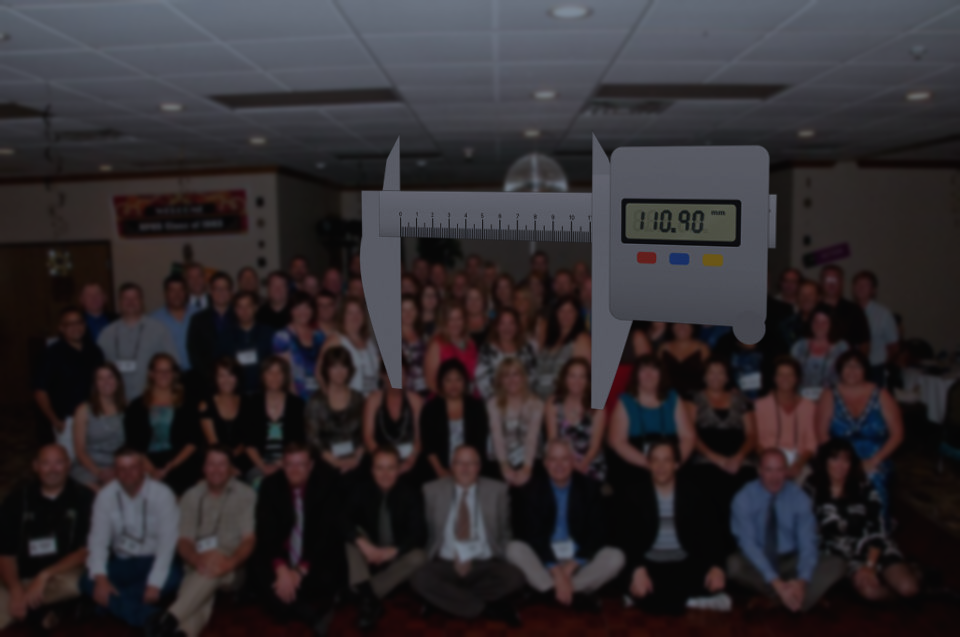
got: 110.90 mm
